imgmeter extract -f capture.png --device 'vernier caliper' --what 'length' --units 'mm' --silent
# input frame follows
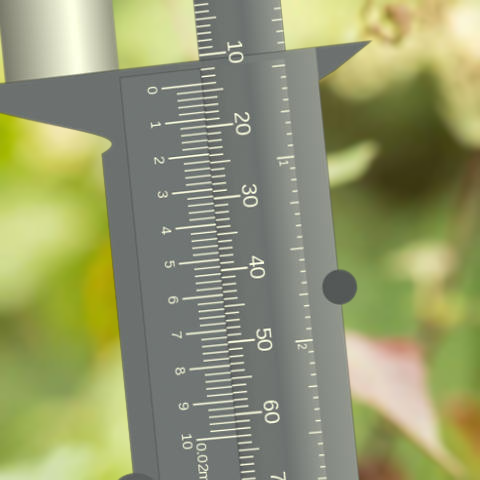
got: 14.0 mm
